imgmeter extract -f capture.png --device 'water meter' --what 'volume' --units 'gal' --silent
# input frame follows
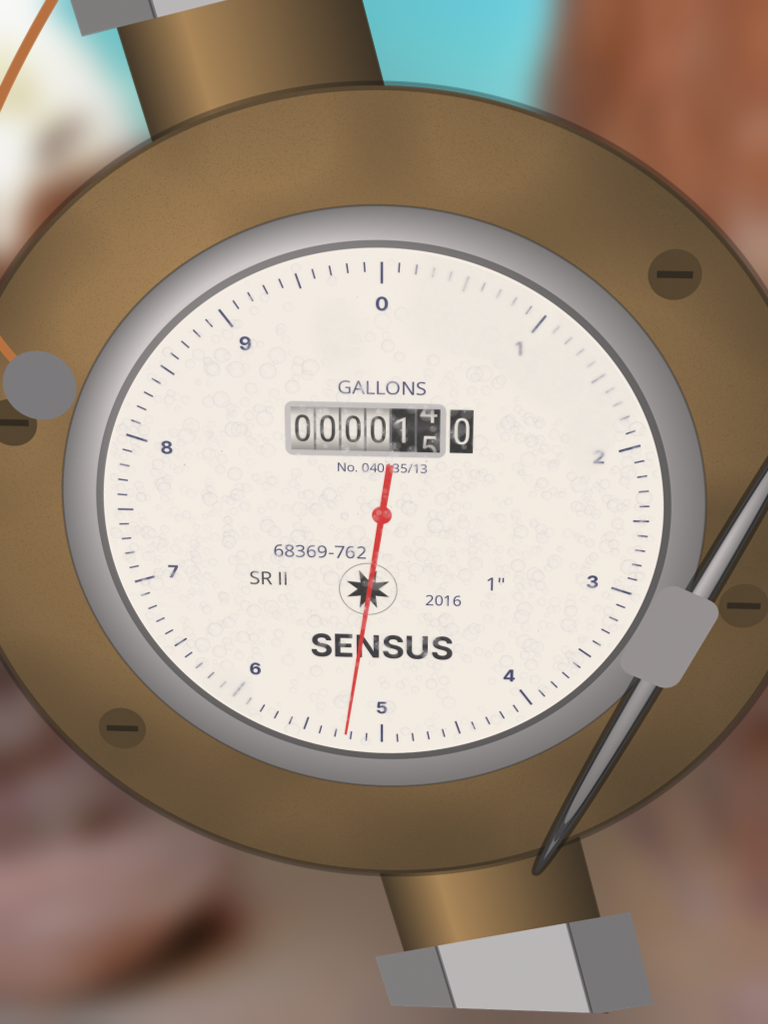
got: 145.2 gal
